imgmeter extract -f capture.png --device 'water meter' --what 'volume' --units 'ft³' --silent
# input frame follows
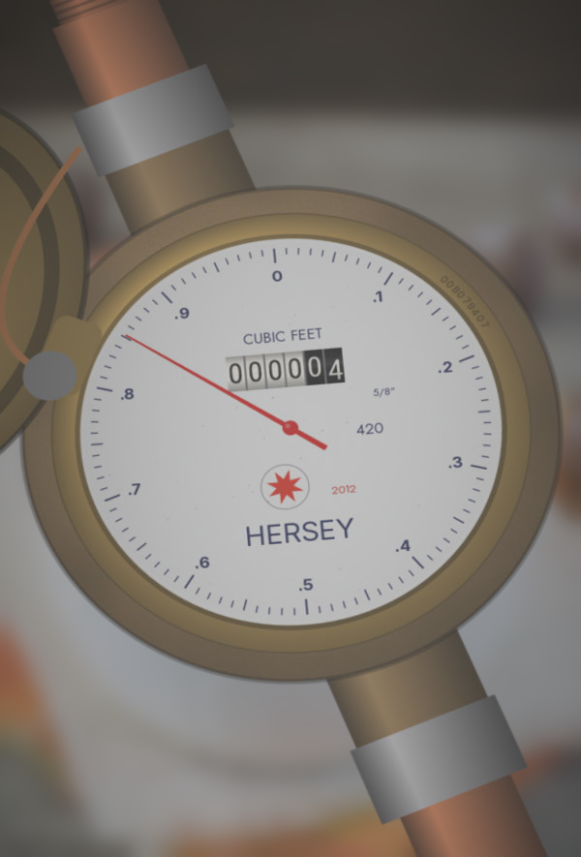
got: 3.85 ft³
